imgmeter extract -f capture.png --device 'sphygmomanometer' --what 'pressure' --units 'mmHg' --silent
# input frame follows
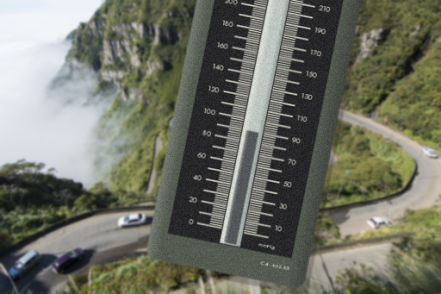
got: 90 mmHg
